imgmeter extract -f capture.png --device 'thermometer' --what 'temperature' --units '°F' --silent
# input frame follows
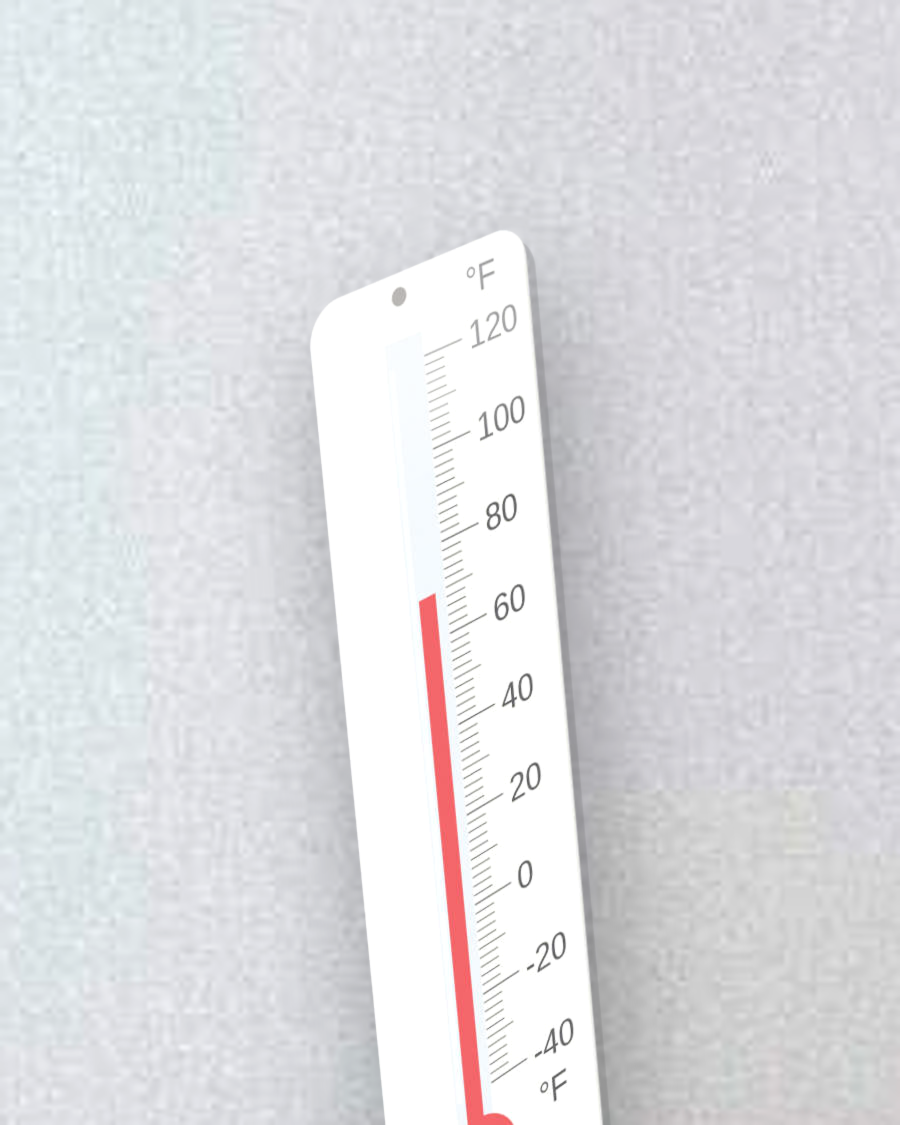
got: 70 °F
